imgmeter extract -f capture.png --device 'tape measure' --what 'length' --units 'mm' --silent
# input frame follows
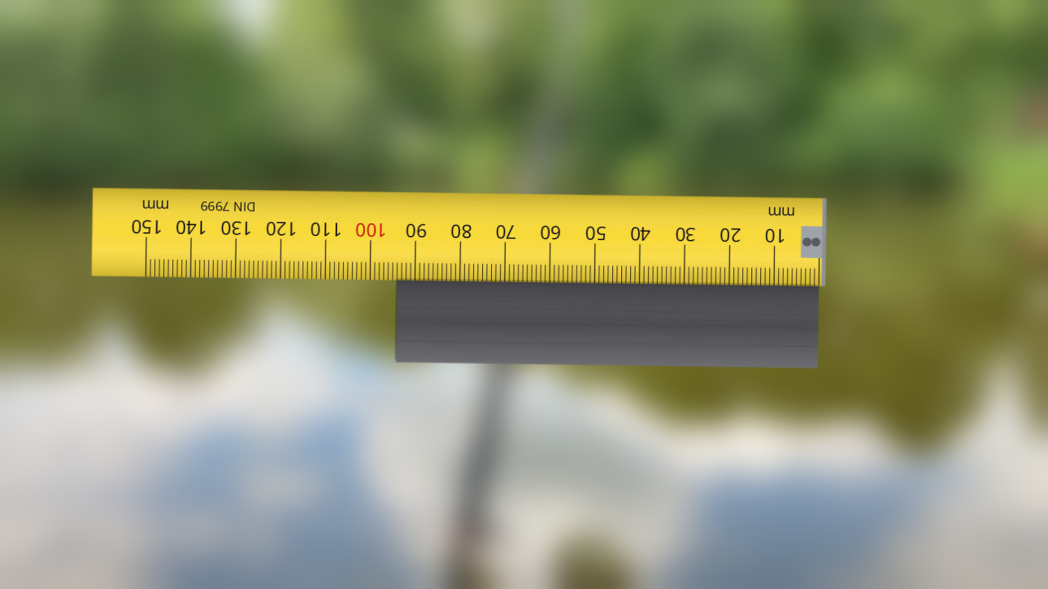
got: 94 mm
